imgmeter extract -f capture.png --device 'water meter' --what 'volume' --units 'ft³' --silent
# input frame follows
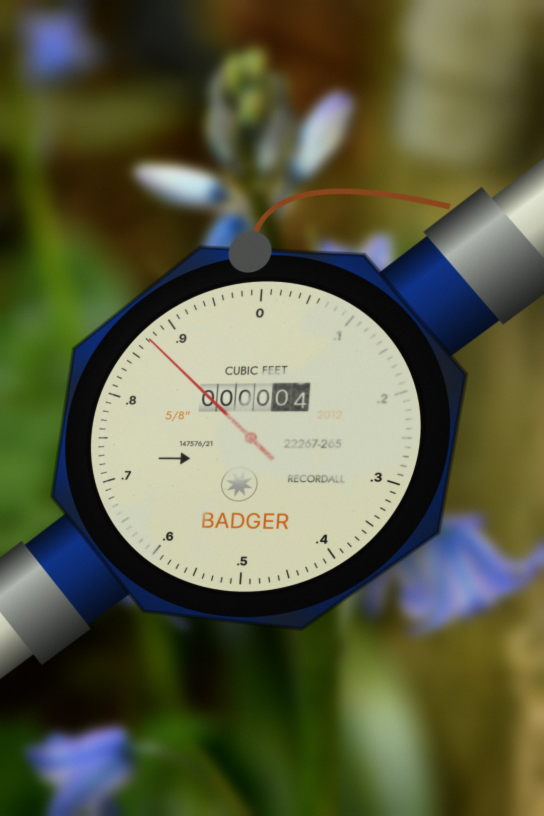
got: 3.87 ft³
